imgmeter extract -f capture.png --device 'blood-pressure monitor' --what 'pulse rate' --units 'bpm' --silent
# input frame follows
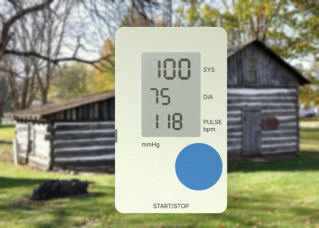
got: 118 bpm
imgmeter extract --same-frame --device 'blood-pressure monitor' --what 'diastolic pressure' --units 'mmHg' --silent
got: 75 mmHg
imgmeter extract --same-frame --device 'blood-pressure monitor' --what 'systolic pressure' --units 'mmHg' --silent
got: 100 mmHg
